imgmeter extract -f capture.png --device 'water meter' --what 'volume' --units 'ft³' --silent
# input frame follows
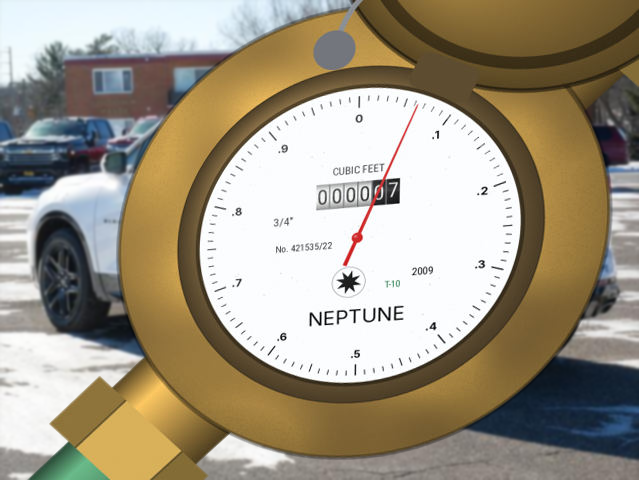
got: 7.06 ft³
